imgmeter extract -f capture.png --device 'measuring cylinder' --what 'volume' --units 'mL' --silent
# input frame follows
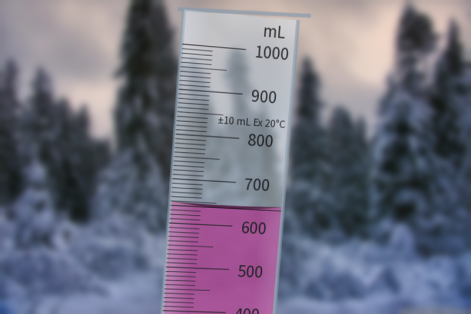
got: 640 mL
